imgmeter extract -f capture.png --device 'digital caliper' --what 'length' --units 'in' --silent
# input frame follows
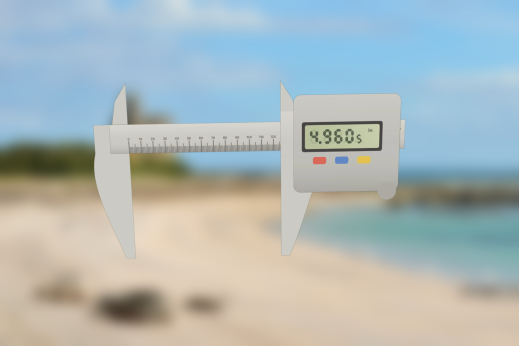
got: 4.9605 in
